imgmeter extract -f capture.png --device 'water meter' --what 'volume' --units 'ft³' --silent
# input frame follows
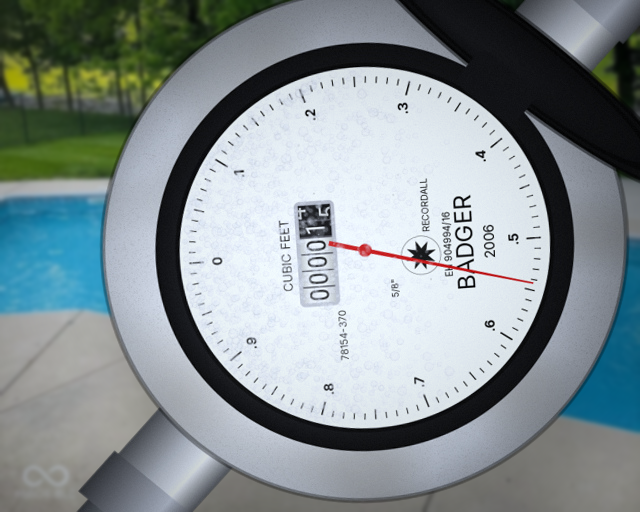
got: 14.54 ft³
